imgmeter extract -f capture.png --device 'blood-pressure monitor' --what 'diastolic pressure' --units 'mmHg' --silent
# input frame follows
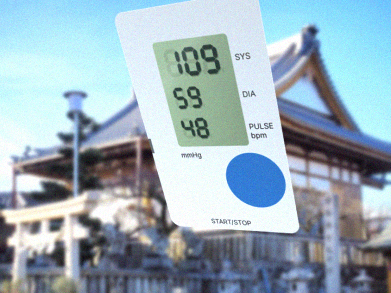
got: 59 mmHg
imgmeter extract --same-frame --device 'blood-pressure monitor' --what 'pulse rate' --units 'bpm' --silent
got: 48 bpm
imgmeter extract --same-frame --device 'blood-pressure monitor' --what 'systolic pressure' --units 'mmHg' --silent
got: 109 mmHg
